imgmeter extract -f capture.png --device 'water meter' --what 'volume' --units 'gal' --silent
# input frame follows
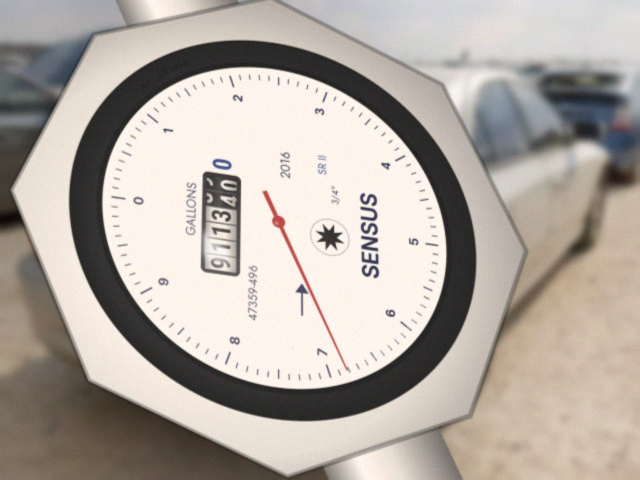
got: 9113396.8 gal
